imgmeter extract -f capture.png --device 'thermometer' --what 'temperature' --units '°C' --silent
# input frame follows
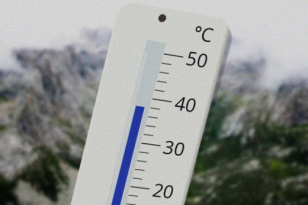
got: 38 °C
